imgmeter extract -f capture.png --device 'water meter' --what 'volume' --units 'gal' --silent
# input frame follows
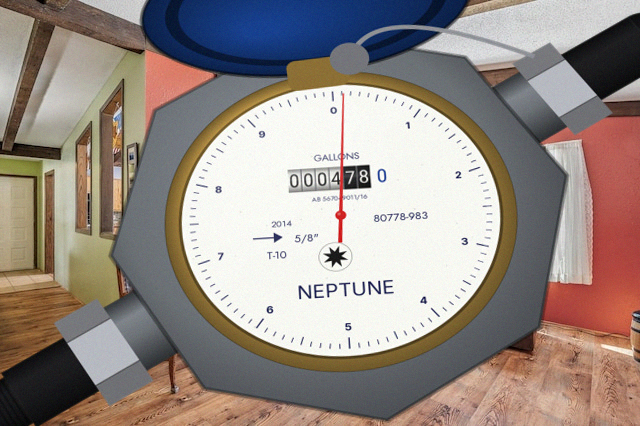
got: 4780.1 gal
